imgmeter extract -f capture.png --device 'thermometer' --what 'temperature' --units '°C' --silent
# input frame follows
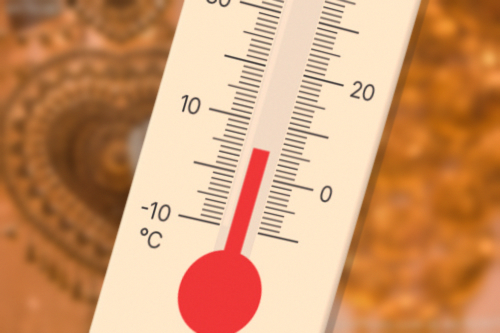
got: 5 °C
